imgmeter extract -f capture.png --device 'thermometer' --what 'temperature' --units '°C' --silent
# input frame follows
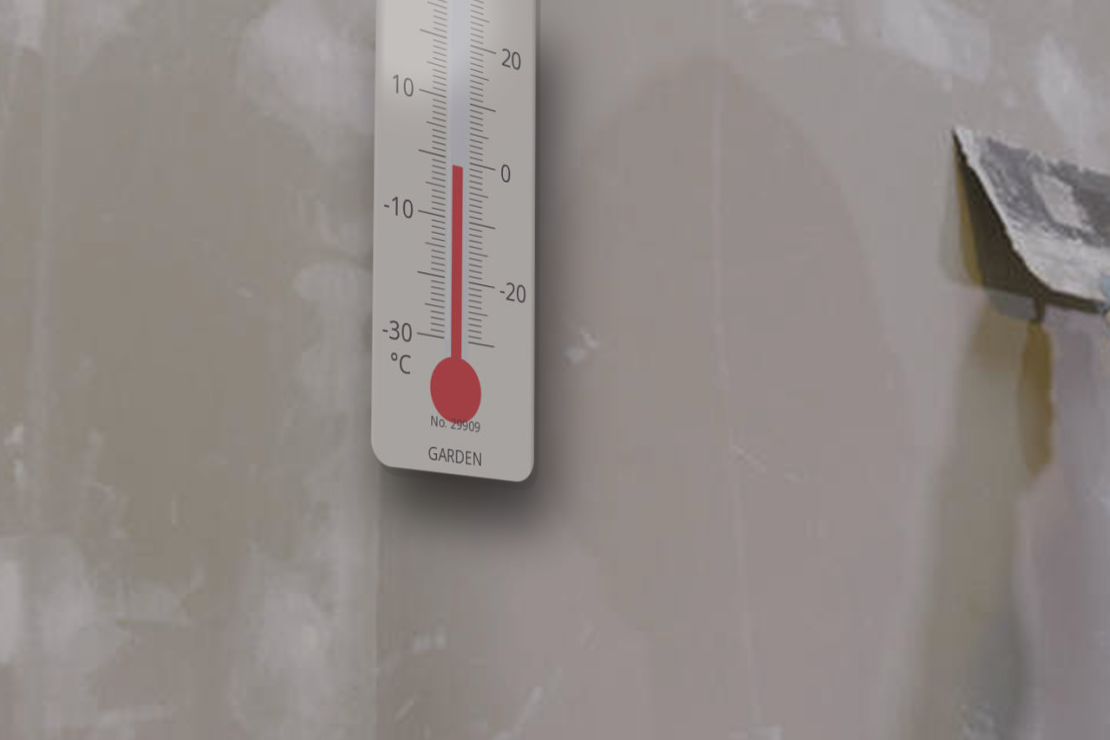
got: -1 °C
